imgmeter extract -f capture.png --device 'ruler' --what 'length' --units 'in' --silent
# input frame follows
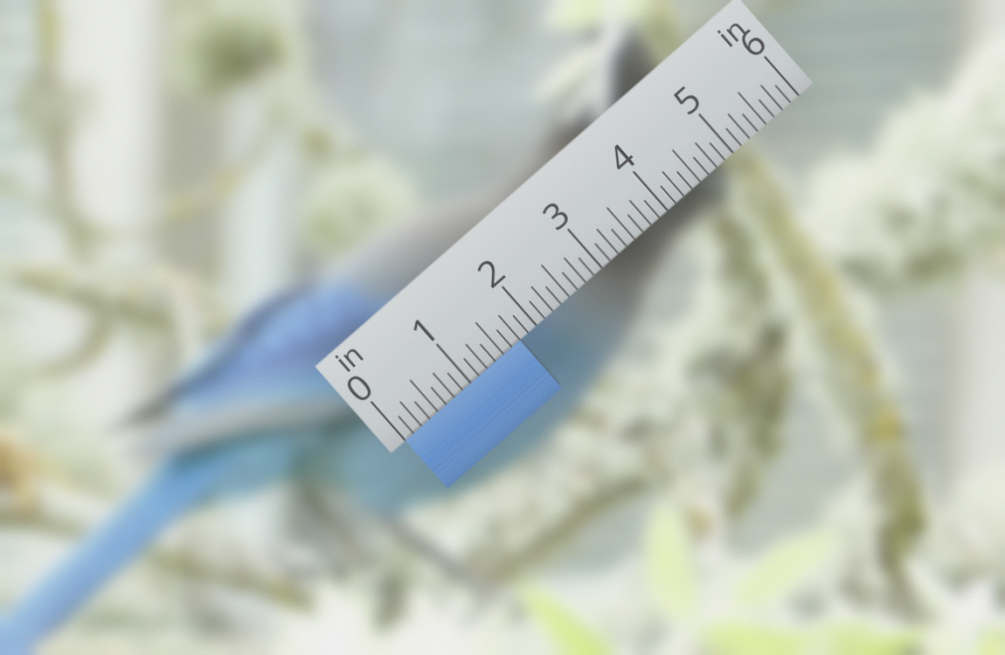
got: 1.75 in
